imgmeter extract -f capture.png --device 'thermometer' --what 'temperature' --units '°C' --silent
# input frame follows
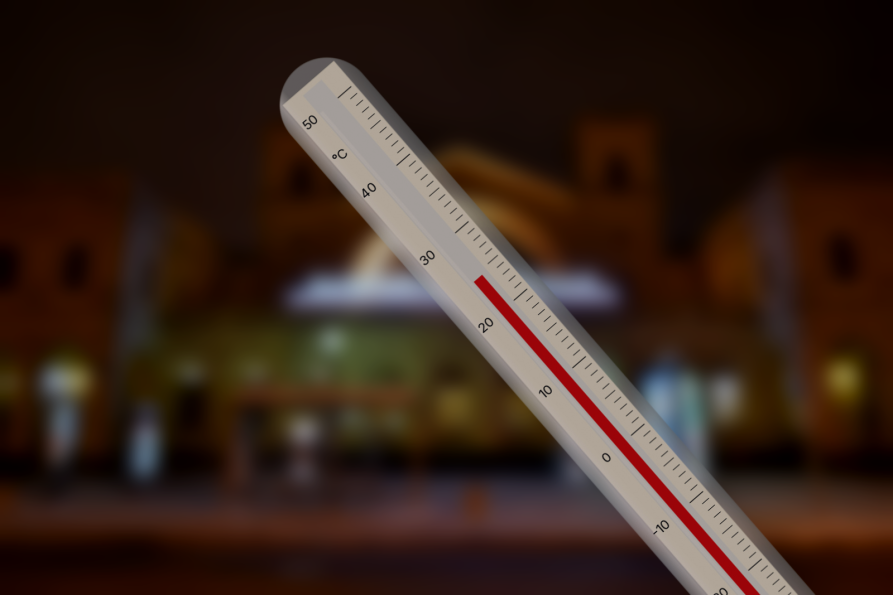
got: 24.5 °C
